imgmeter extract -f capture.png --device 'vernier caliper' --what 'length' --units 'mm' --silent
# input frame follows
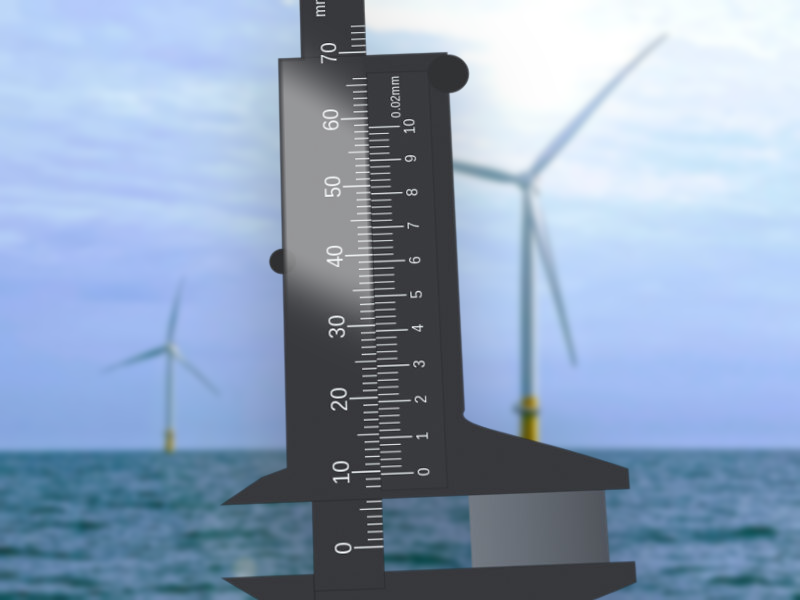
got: 9.6 mm
